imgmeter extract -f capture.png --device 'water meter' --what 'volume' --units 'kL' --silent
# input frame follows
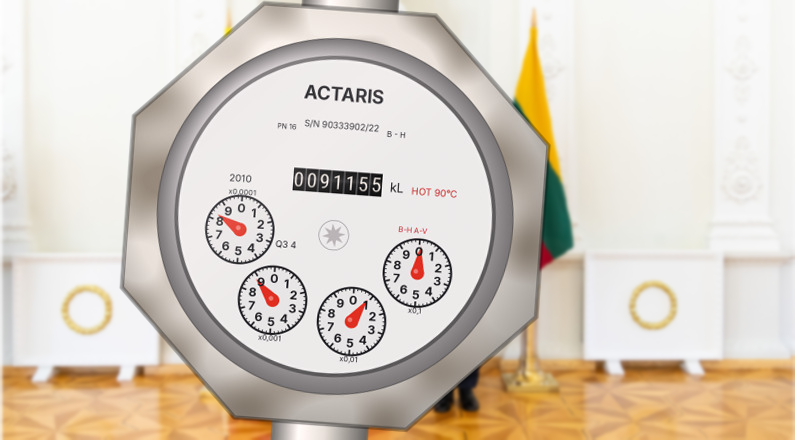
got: 91155.0088 kL
